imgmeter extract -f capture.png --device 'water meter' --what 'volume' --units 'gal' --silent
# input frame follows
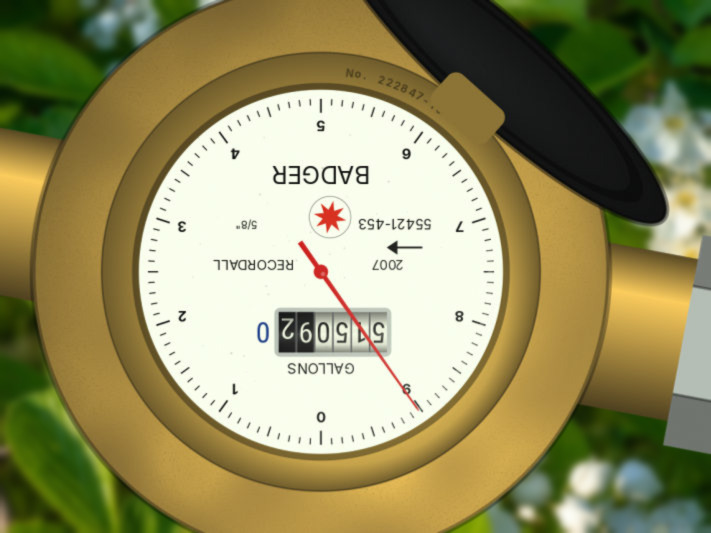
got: 5150919.0 gal
